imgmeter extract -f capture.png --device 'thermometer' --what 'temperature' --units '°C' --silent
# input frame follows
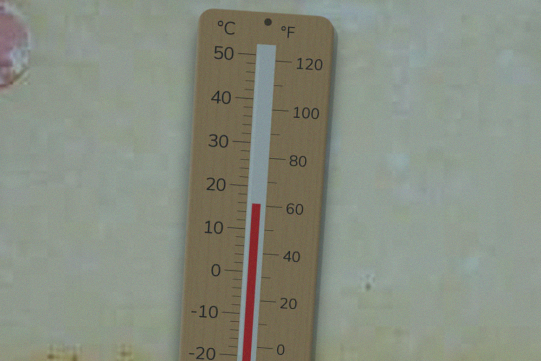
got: 16 °C
